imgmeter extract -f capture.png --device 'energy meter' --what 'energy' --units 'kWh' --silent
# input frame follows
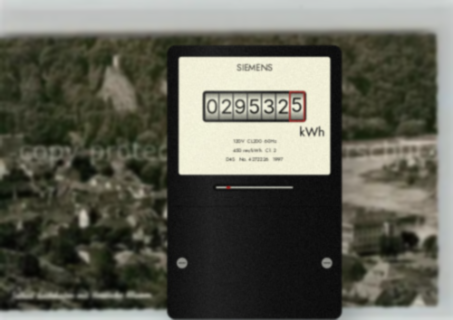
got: 29532.5 kWh
